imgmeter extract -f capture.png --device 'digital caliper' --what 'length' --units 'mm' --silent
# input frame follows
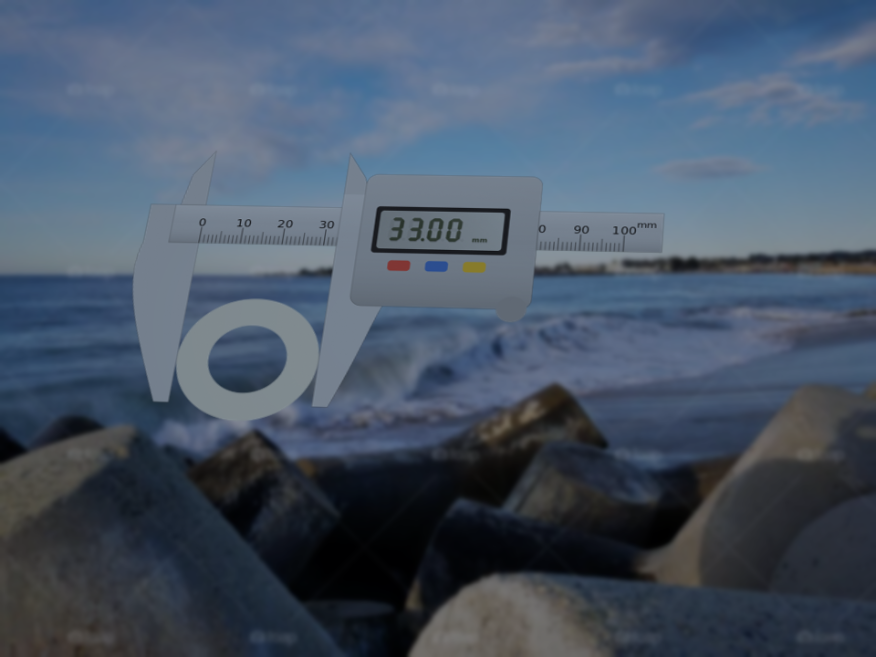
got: 33.00 mm
